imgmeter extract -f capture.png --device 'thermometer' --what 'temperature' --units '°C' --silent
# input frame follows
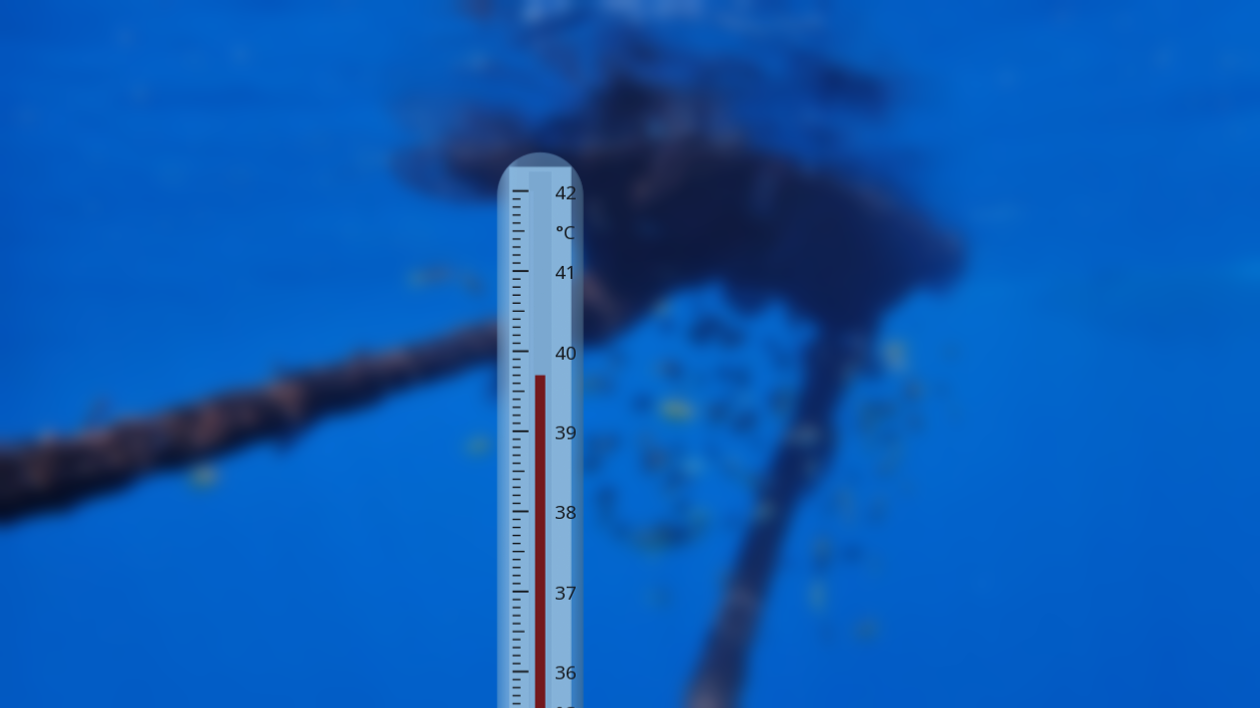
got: 39.7 °C
